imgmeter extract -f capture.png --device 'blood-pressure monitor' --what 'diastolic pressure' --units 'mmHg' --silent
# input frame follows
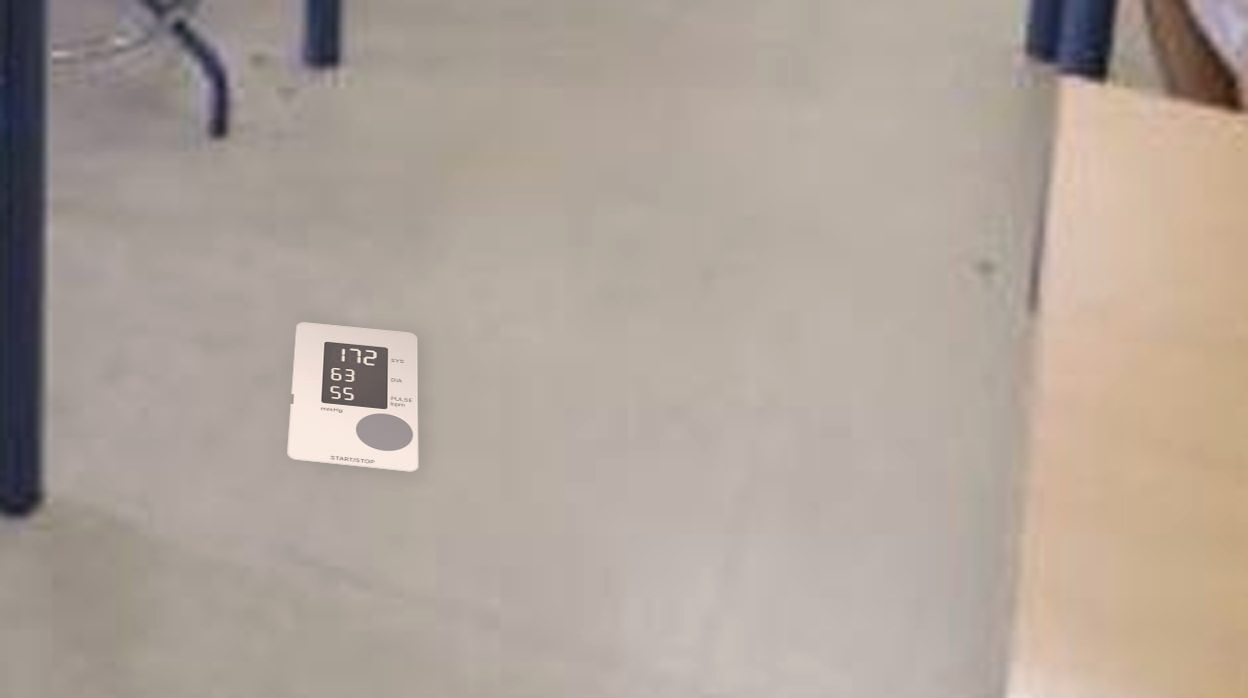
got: 63 mmHg
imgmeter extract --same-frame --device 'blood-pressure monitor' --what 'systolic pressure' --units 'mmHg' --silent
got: 172 mmHg
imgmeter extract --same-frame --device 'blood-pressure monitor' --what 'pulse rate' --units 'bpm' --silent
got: 55 bpm
